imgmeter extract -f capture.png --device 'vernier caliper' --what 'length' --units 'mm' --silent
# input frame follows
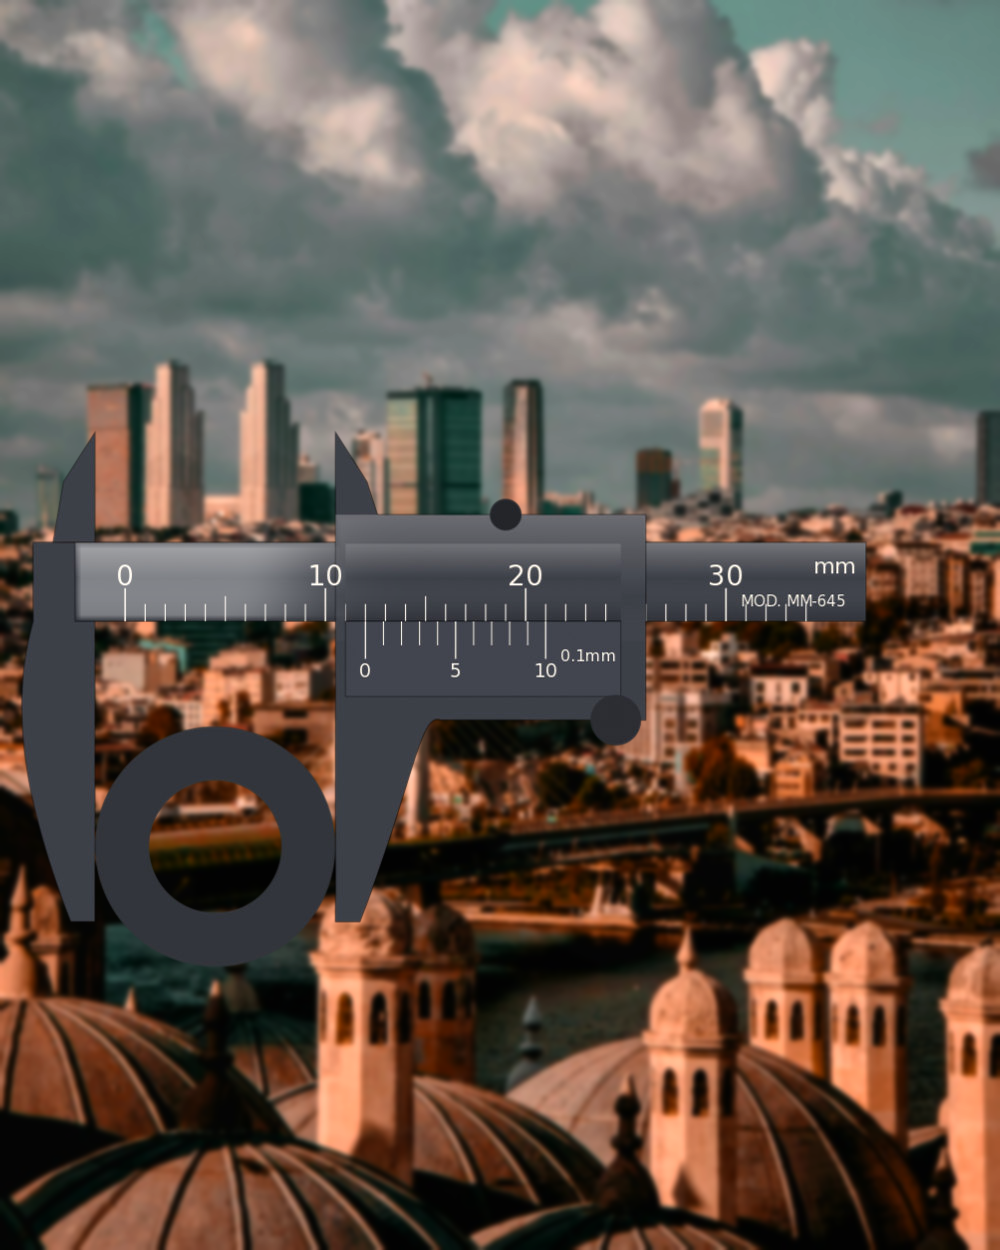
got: 12.0 mm
